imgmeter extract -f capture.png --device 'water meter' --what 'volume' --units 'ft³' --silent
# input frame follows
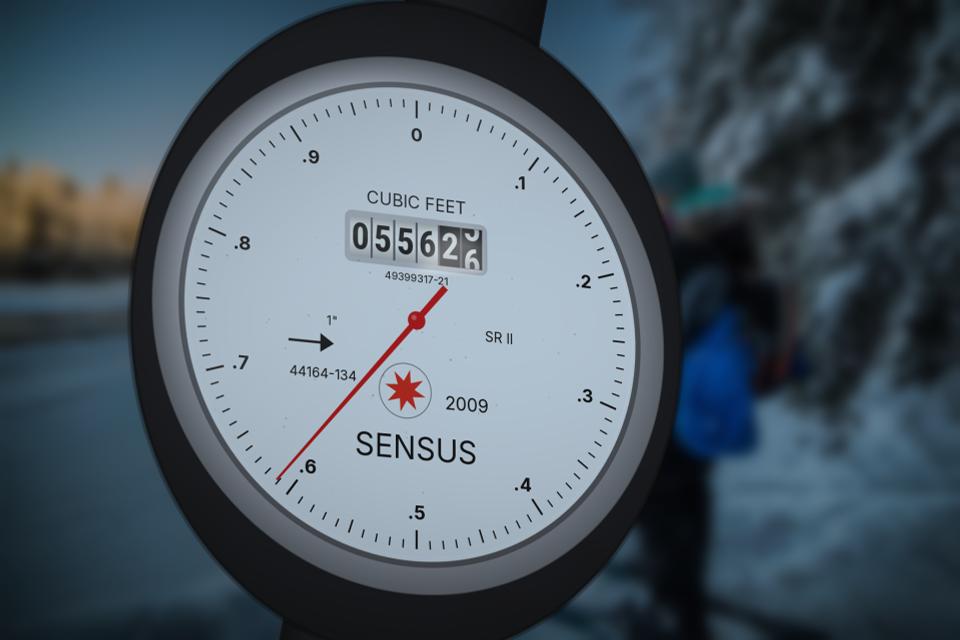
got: 55625.61 ft³
